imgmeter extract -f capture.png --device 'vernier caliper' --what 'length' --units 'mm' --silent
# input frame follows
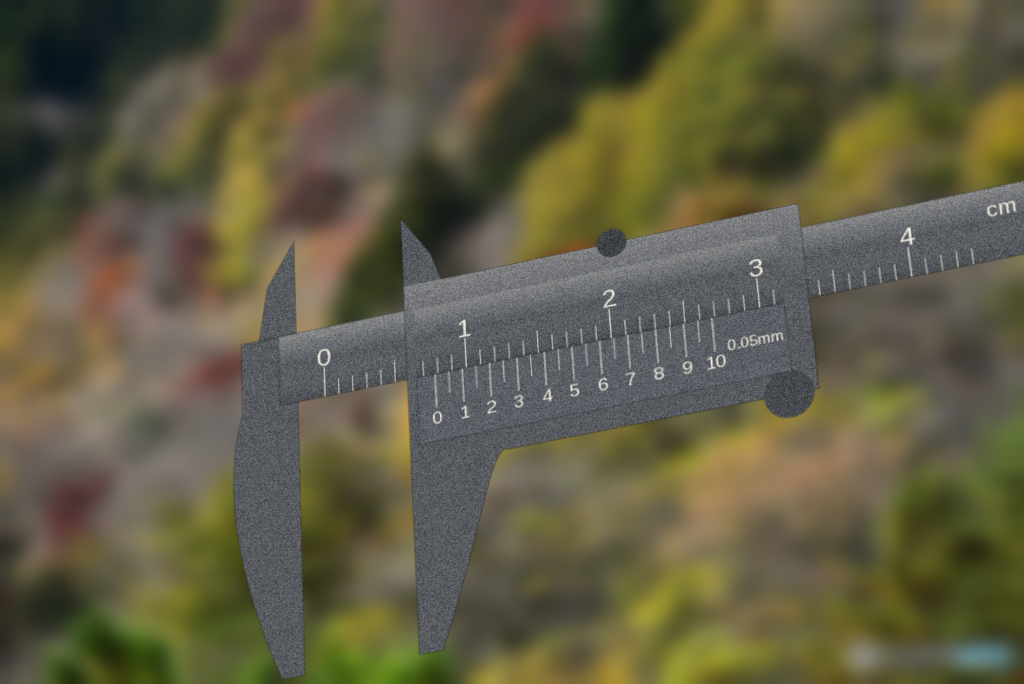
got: 7.8 mm
